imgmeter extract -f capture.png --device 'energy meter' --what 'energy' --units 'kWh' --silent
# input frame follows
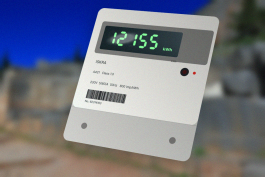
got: 12155 kWh
